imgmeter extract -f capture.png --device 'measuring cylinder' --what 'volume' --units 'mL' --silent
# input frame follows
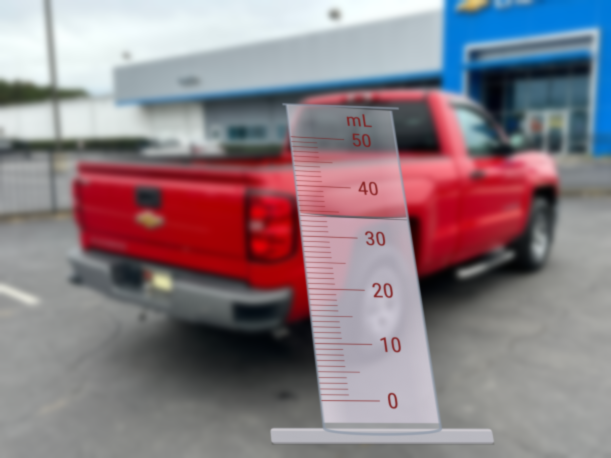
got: 34 mL
